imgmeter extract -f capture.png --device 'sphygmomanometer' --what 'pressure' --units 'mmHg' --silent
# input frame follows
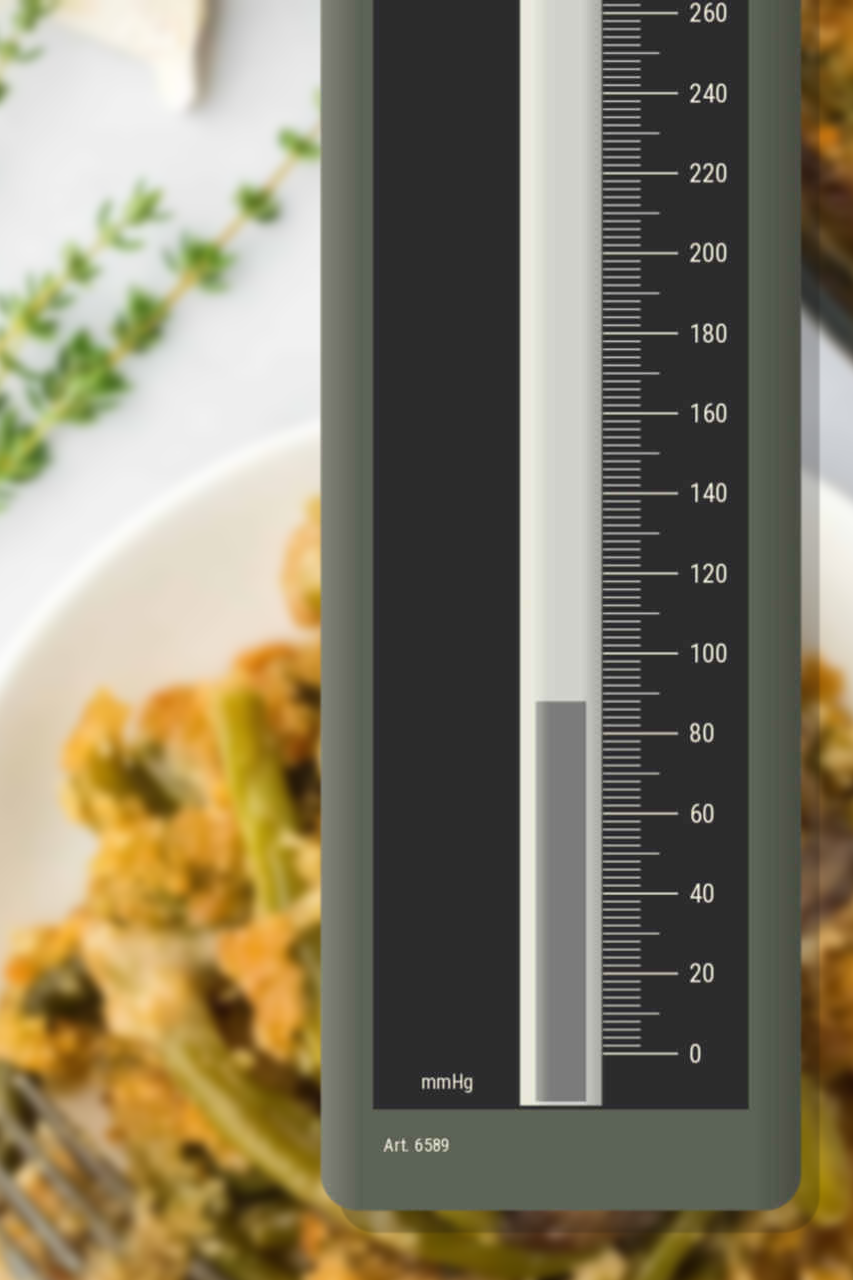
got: 88 mmHg
